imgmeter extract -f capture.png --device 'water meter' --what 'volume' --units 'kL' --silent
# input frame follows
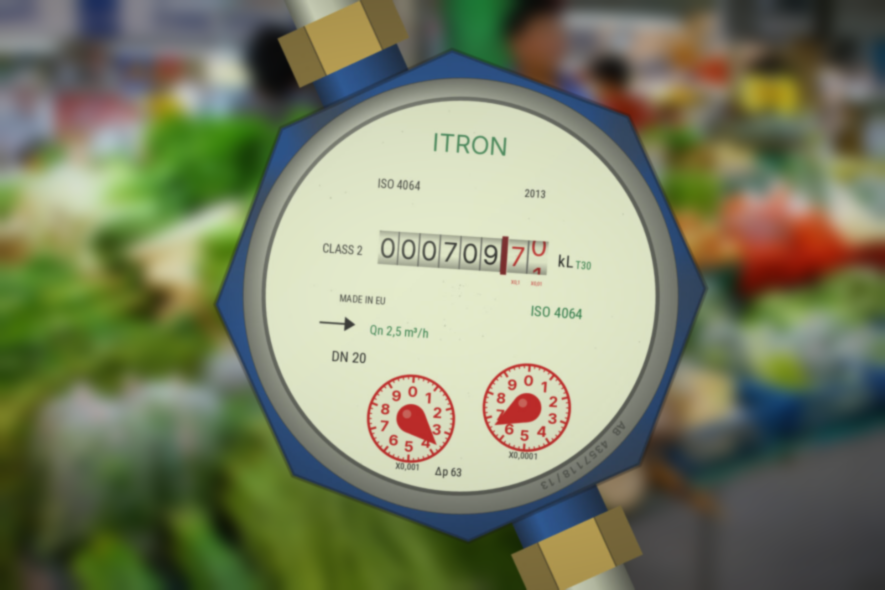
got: 709.7036 kL
